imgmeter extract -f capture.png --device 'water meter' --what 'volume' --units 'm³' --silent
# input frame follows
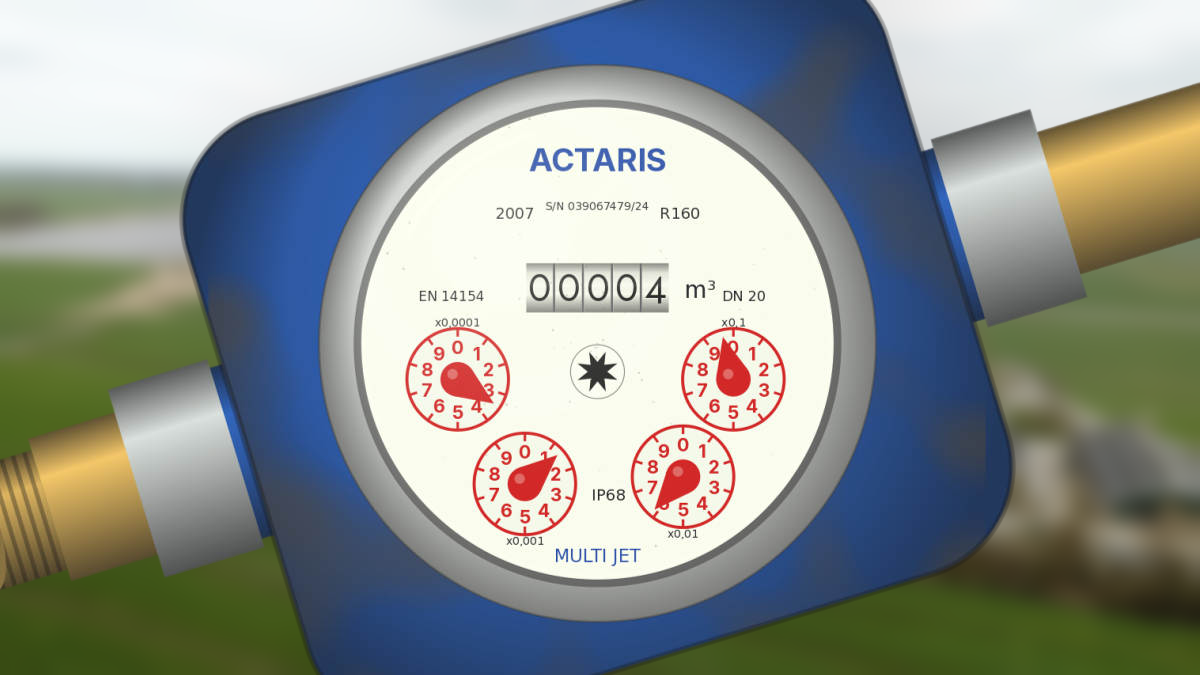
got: 3.9613 m³
